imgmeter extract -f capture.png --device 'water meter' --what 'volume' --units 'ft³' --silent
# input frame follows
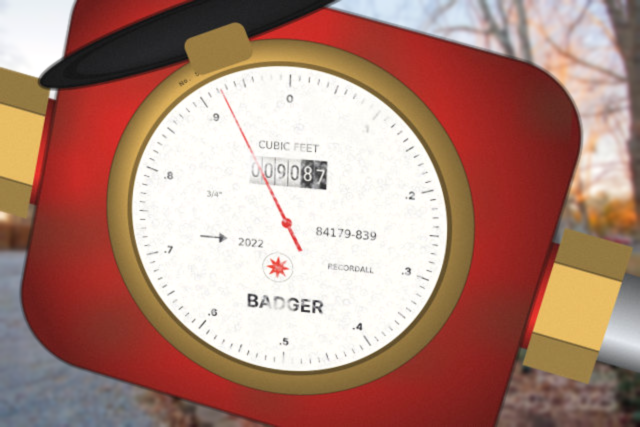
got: 9086.92 ft³
